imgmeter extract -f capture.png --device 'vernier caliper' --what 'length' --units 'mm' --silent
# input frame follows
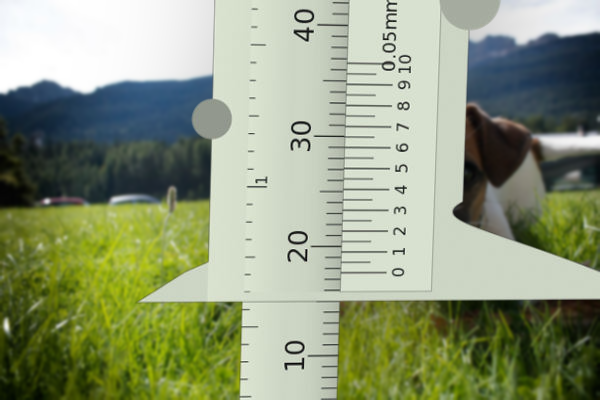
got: 17.6 mm
